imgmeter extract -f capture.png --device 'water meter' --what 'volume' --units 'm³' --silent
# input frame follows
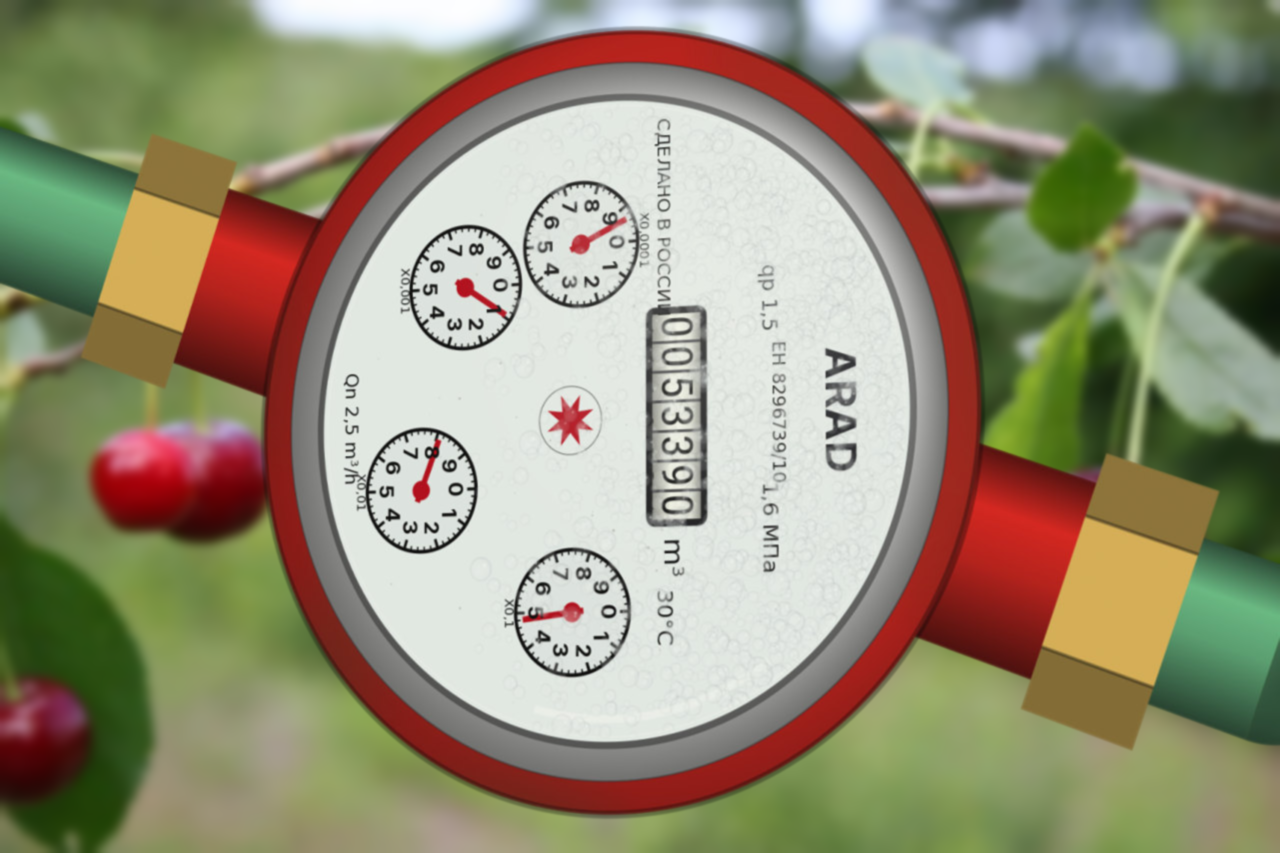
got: 53390.4809 m³
